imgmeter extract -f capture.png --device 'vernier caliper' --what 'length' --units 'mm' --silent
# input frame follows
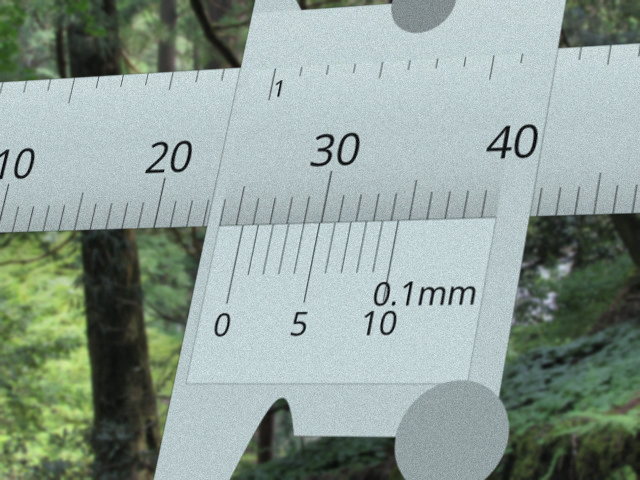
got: 25.4 mm
